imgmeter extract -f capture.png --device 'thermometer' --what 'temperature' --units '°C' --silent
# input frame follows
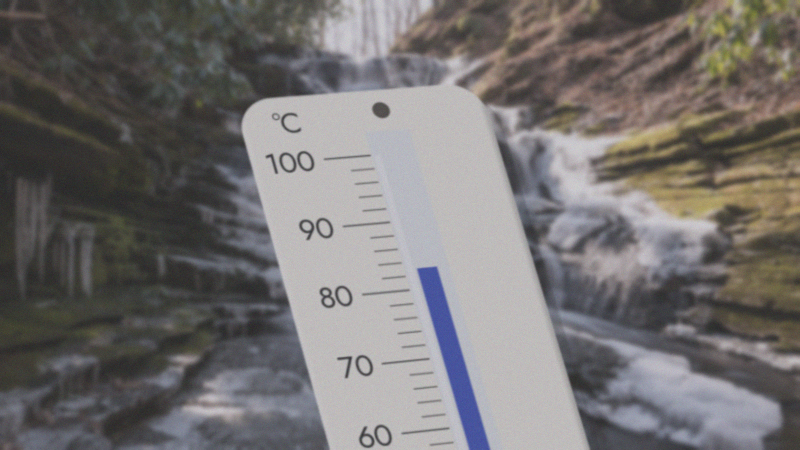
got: 83 °C
